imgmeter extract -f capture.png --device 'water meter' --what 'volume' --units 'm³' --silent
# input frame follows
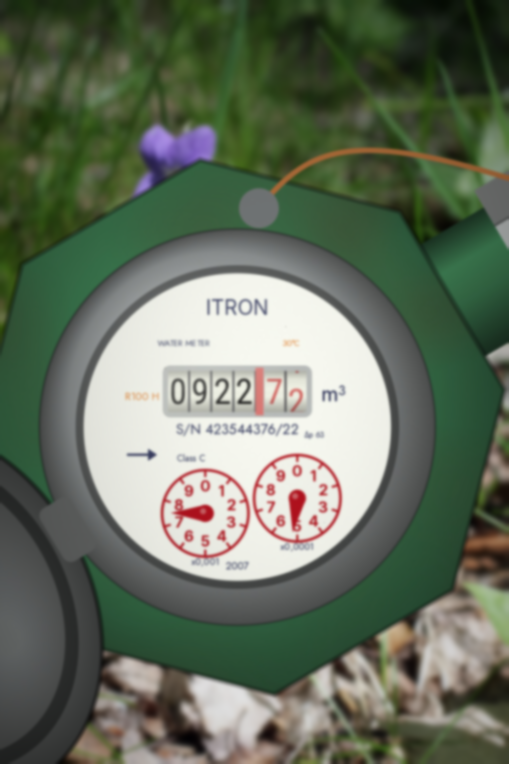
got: 922.7175 m³
